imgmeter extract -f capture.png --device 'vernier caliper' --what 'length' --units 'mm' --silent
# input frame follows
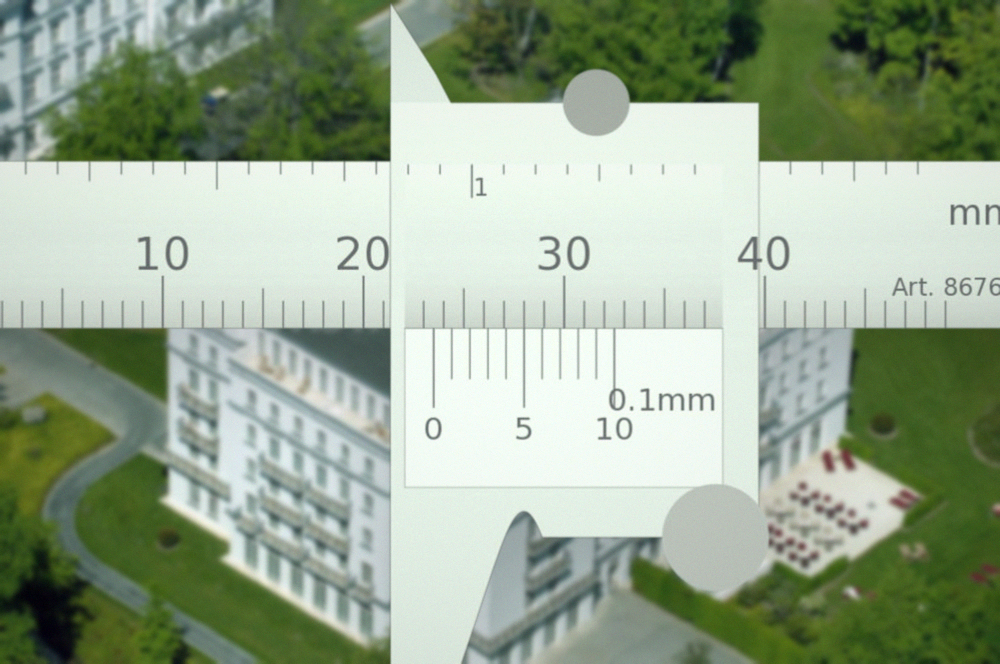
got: 23.5 mm
